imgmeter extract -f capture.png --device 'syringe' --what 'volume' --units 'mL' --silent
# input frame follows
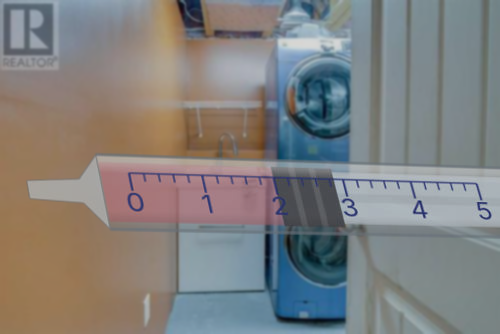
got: 2 mL
